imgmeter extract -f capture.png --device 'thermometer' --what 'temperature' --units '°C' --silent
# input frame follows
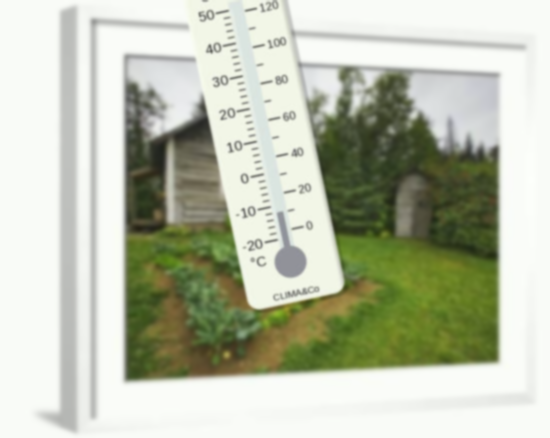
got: -12 °C
